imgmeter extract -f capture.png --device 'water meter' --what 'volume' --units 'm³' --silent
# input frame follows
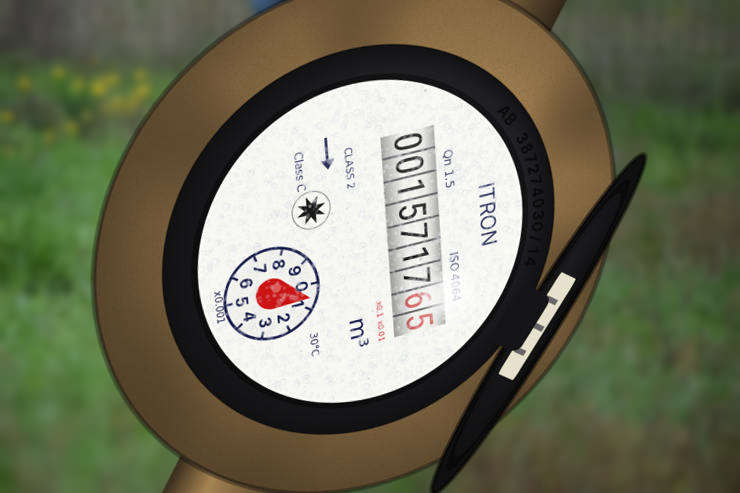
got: 15717.650 m³
